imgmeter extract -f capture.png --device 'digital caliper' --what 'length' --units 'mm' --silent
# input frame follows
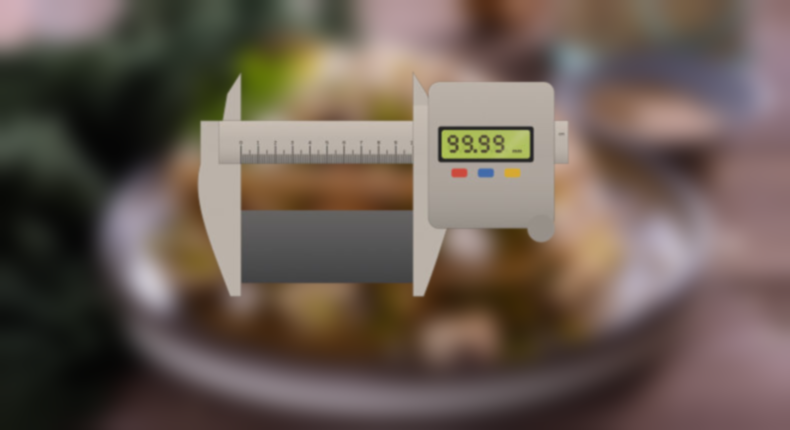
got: 99.99 mm
